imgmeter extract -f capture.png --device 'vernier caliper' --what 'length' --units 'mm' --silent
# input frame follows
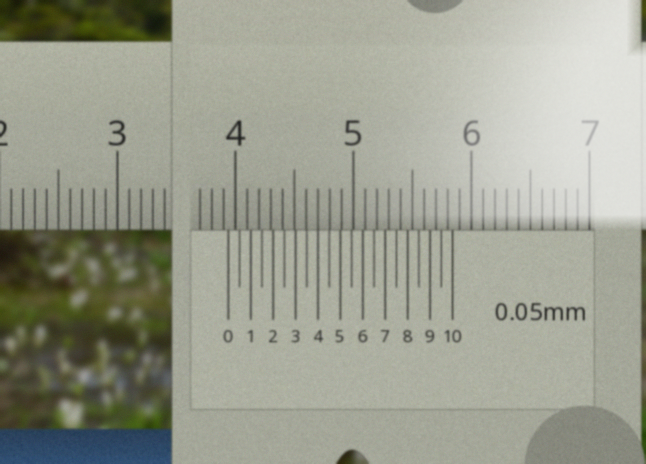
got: 39.4 mm
